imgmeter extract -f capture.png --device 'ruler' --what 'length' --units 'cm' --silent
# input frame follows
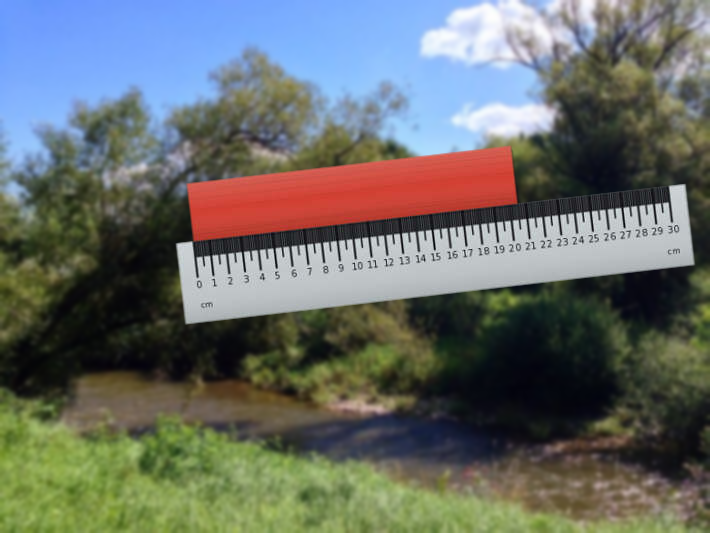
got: 20.5 cm
